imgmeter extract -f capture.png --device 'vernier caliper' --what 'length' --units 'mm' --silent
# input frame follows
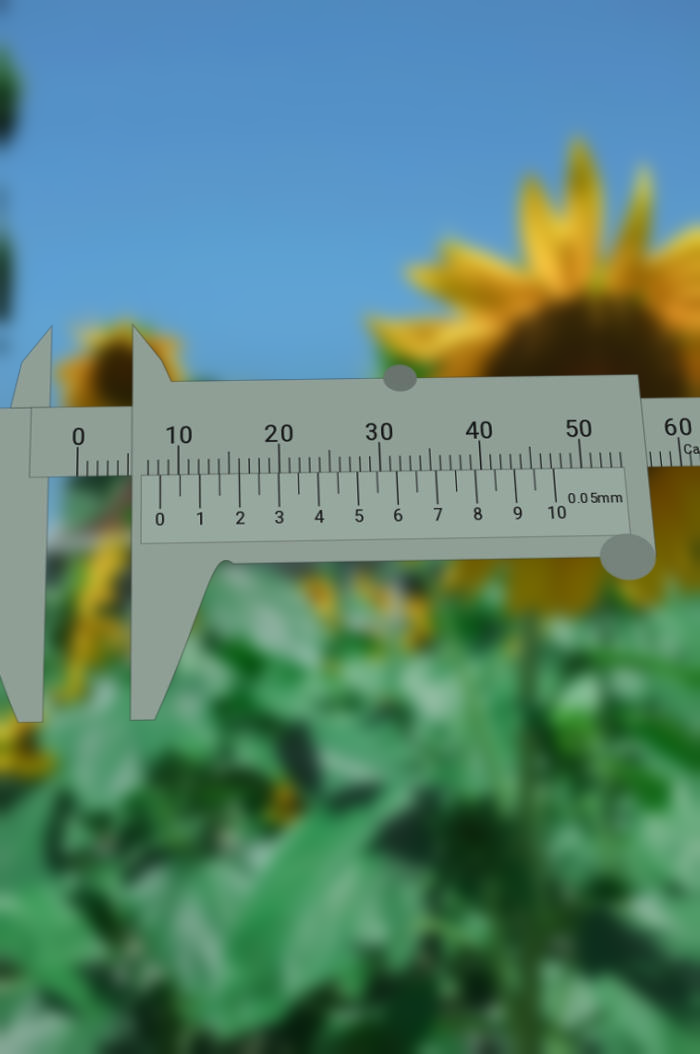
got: 8.2 mm
